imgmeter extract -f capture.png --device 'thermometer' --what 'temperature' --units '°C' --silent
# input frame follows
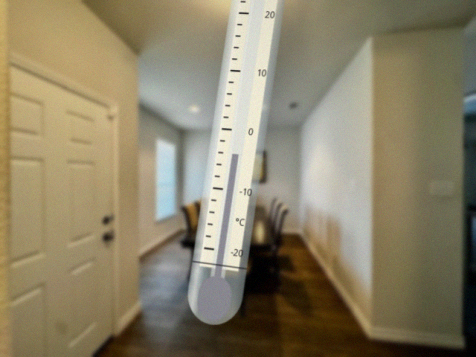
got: -4 °C
